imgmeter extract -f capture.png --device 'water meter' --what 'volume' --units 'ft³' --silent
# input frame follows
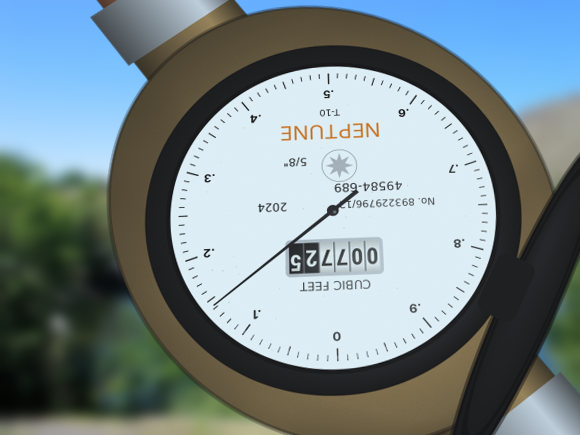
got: 7725.14 ft³
